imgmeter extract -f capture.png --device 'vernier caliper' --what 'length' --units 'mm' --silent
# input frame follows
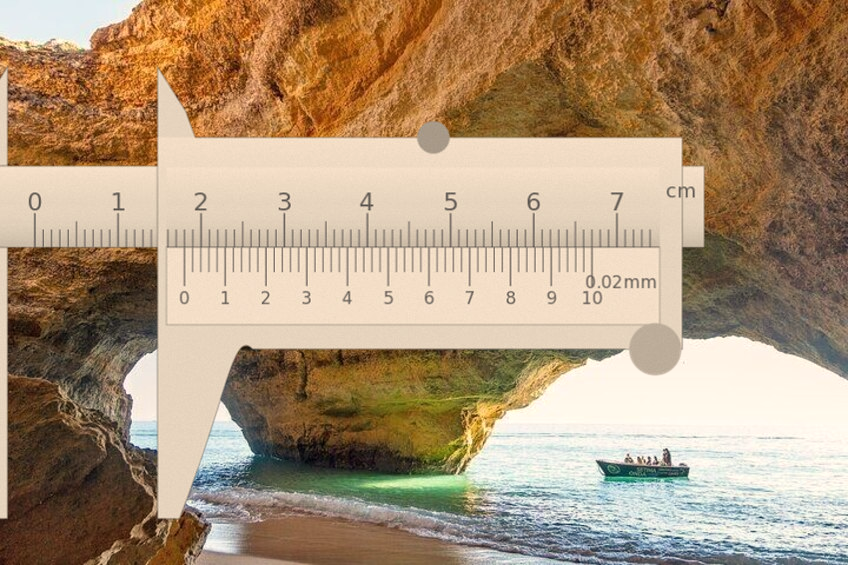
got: 18.0 mm
